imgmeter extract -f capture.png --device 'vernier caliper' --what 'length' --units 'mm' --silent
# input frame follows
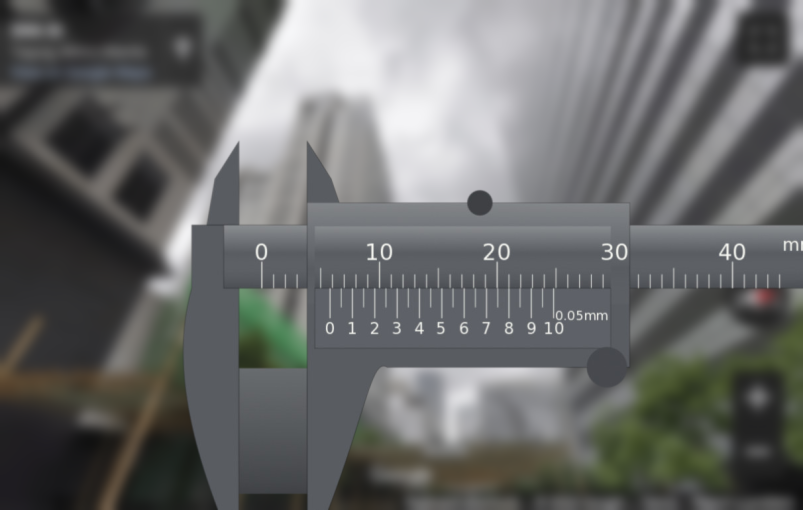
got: 5.8 mm
